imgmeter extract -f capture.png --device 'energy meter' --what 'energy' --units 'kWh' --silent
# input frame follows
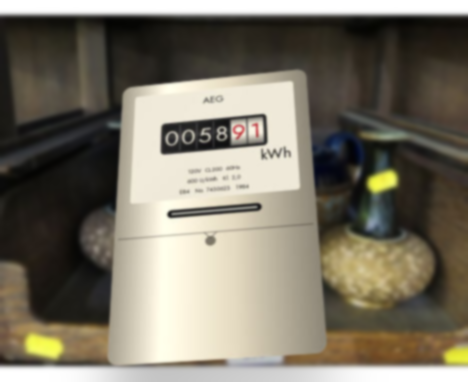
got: 58.91 kWh
